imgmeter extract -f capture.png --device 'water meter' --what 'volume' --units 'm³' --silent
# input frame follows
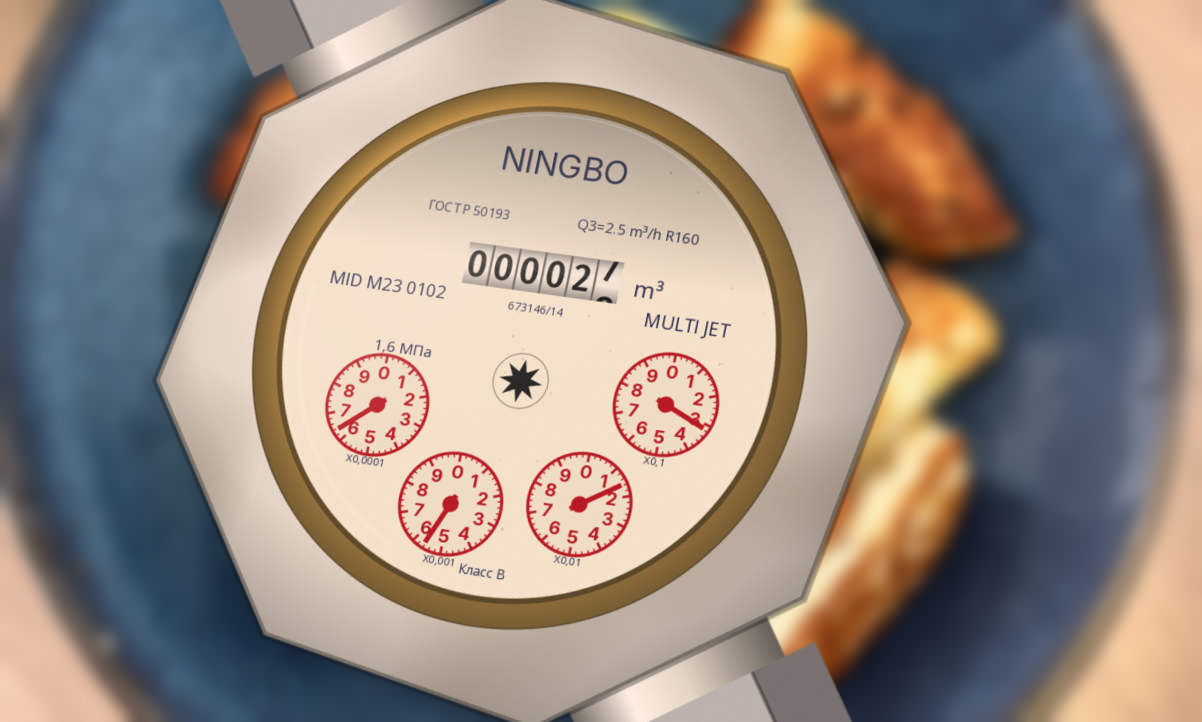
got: 27.3156 m³
